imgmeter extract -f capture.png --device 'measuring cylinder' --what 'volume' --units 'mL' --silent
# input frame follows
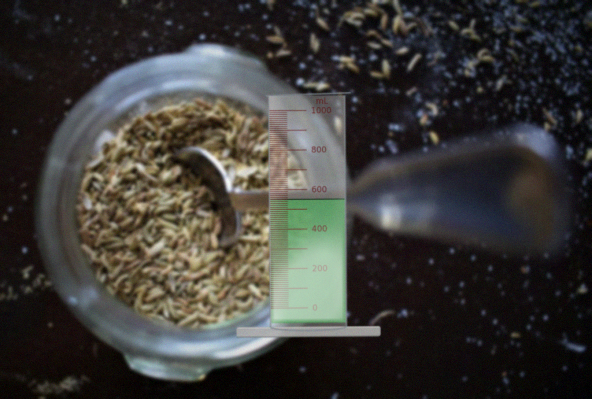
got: 550 mL
